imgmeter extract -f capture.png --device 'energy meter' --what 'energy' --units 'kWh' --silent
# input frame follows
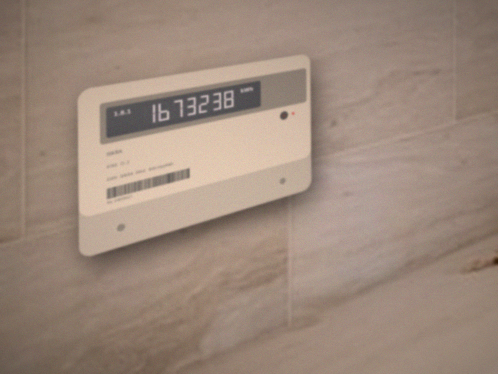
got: 1673238 kWh
